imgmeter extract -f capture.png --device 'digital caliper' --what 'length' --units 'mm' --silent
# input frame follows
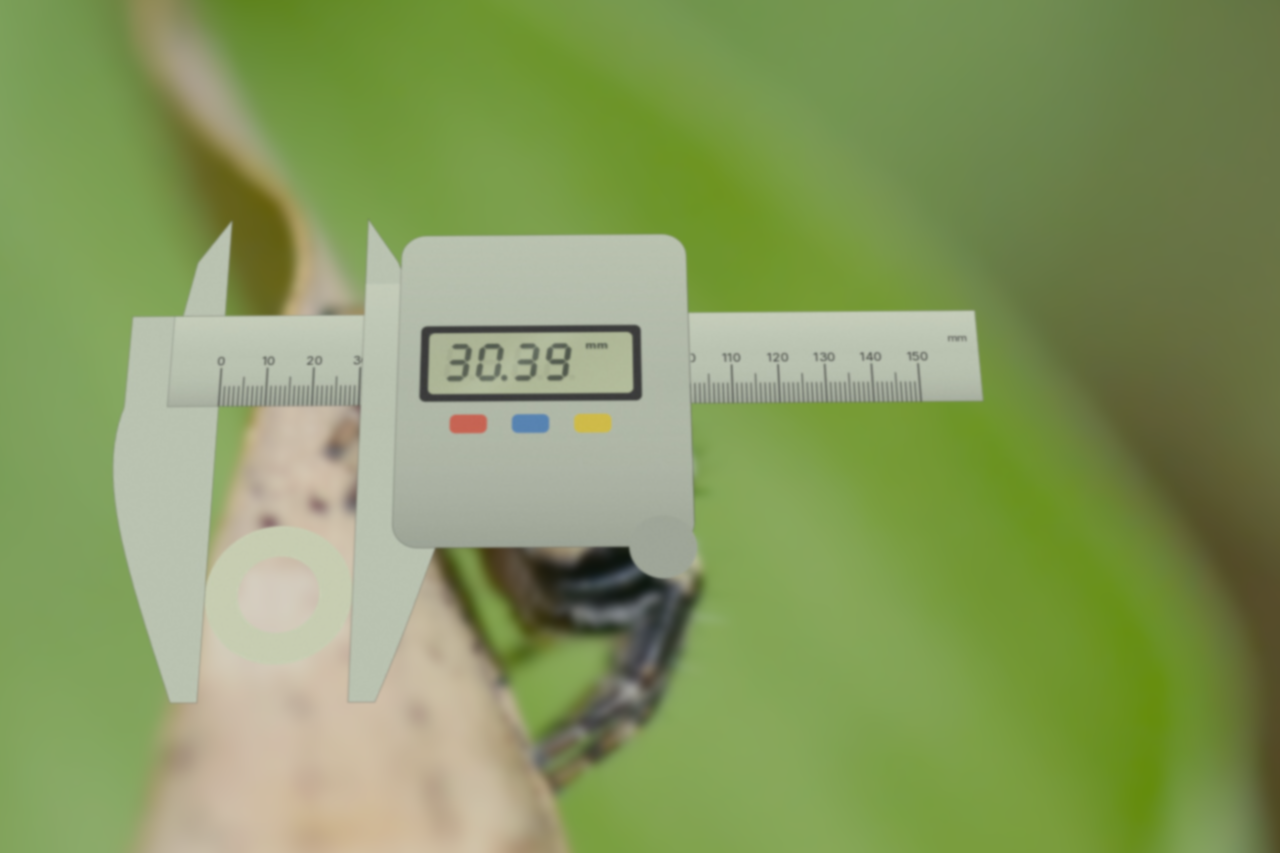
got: 30.39 mm
